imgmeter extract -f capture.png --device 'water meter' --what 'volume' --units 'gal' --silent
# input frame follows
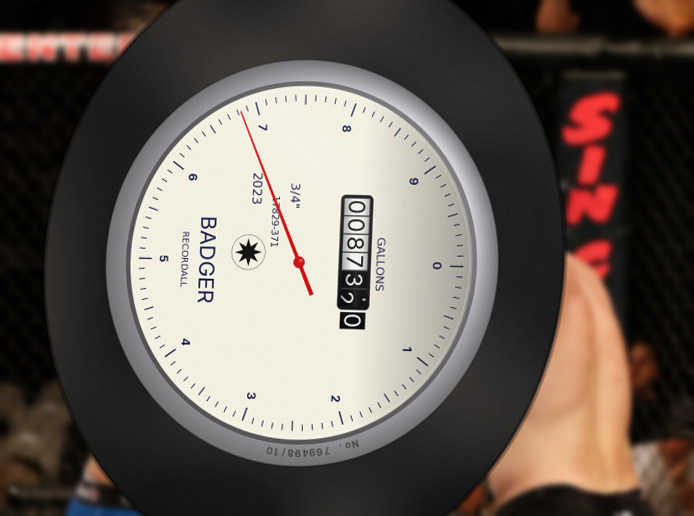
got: 87316.8 gal
